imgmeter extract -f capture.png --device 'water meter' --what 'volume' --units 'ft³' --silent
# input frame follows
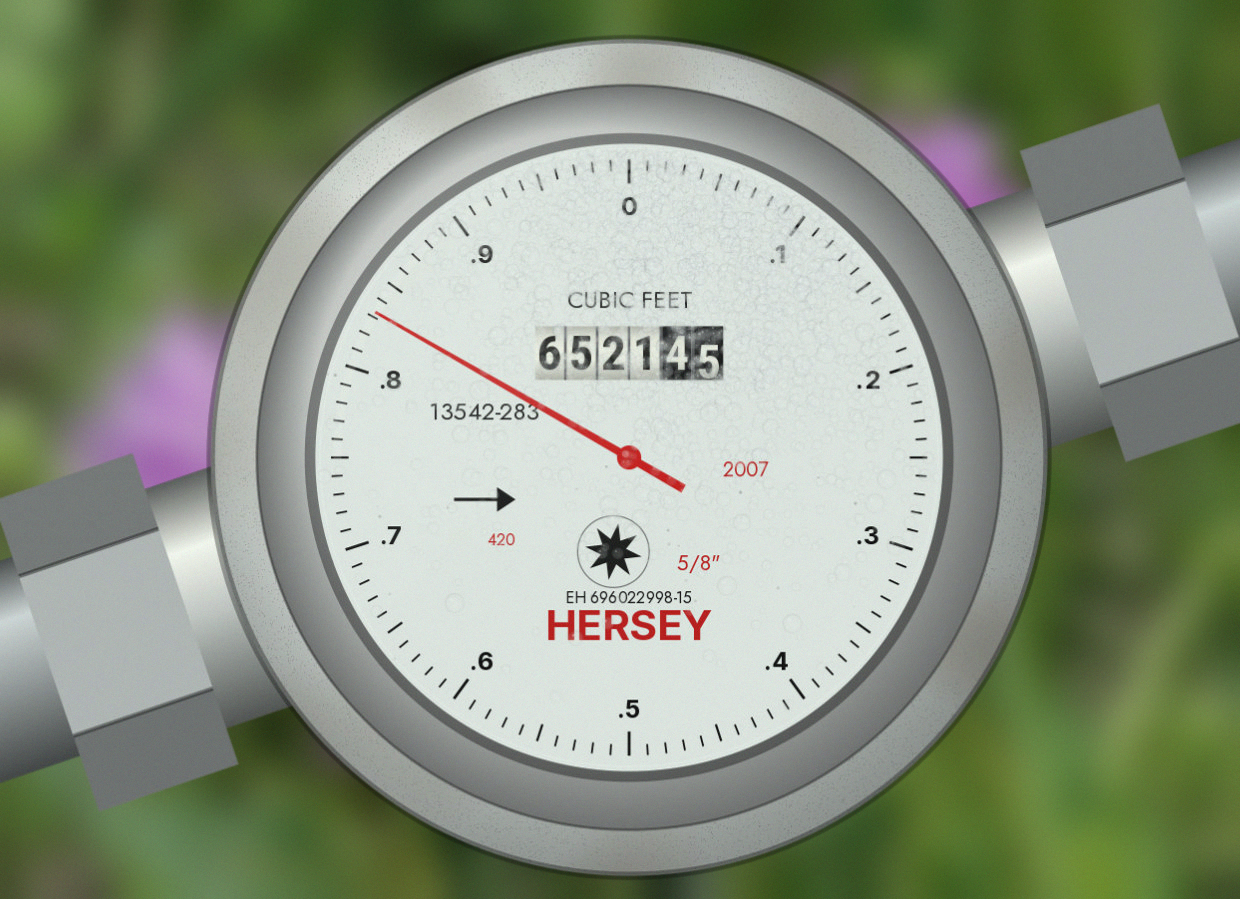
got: 652144.83 ft³
